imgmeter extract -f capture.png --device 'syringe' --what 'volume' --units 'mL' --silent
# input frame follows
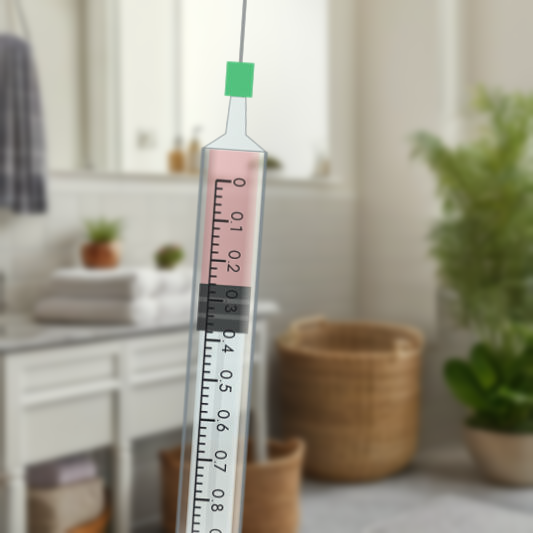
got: 0.26 mL
